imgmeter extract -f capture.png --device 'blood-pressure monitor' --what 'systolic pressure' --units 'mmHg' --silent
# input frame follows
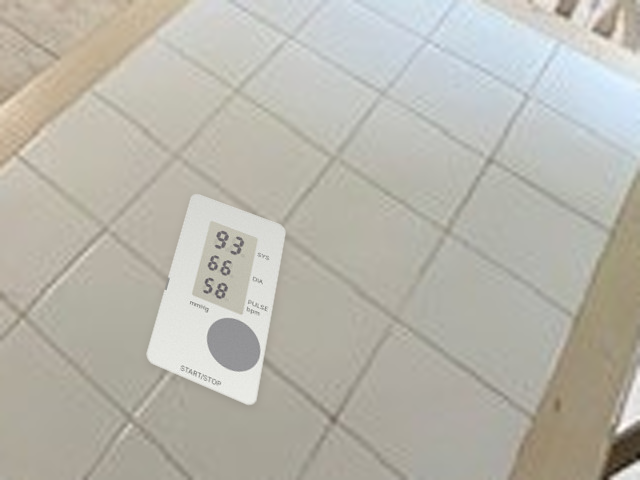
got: 93 mmHg
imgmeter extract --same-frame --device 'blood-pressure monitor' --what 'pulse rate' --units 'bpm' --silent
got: 58 bpm
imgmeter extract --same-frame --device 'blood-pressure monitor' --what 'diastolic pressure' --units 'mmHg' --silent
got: 66 mmHg
